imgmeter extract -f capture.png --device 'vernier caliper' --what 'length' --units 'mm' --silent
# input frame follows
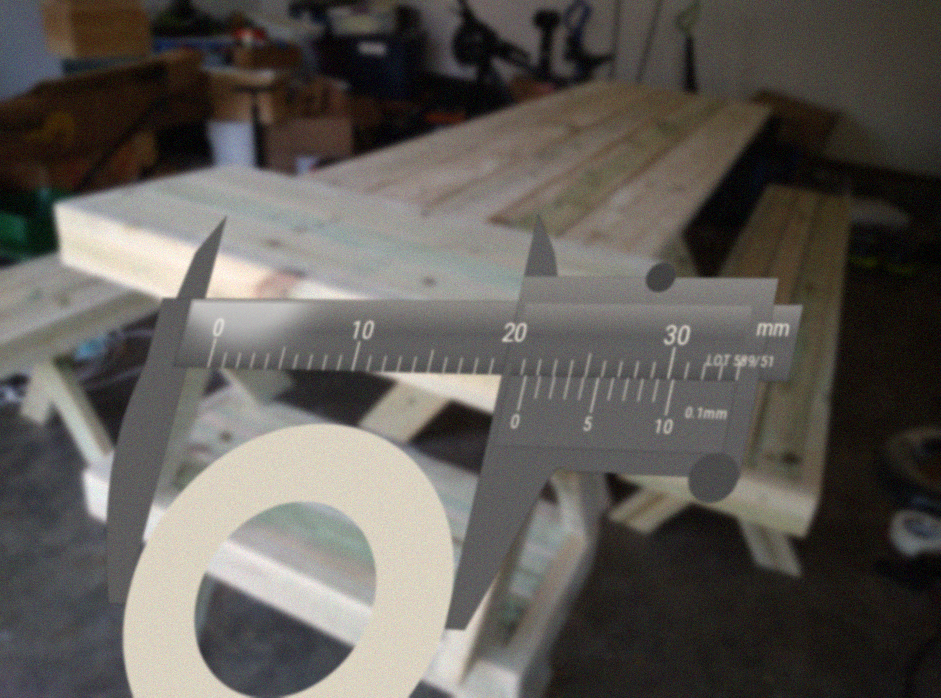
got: 21.3 mm
